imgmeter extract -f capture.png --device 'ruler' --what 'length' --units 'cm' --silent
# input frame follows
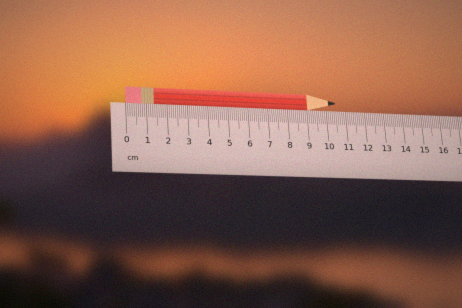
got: 10.5 cm
